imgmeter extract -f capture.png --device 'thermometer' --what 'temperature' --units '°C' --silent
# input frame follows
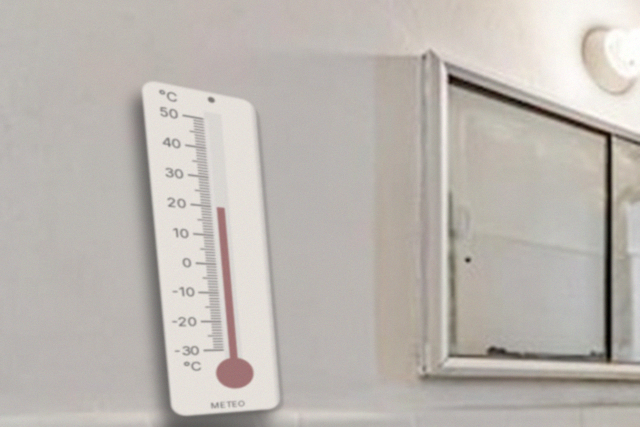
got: 20 °C
